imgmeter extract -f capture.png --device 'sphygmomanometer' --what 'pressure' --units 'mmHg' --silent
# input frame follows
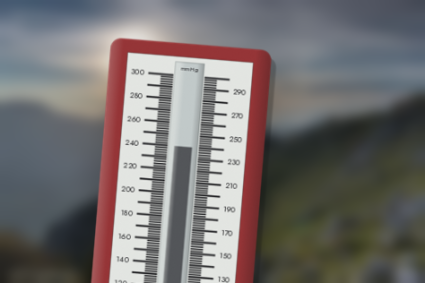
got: 240 mmHg
